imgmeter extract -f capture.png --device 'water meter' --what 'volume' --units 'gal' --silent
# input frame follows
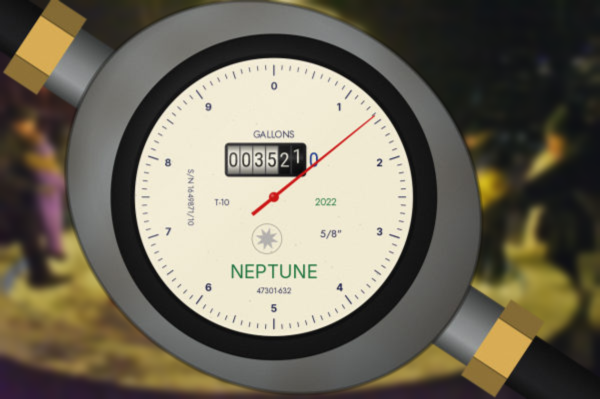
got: 35211.4 gal
